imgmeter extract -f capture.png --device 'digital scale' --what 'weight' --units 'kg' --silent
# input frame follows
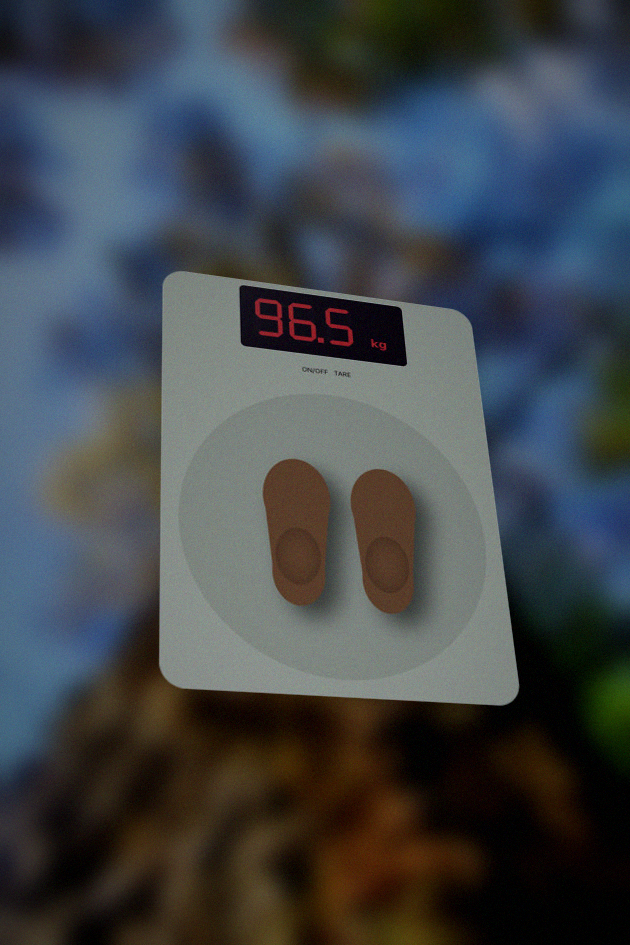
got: 96.5 kg
